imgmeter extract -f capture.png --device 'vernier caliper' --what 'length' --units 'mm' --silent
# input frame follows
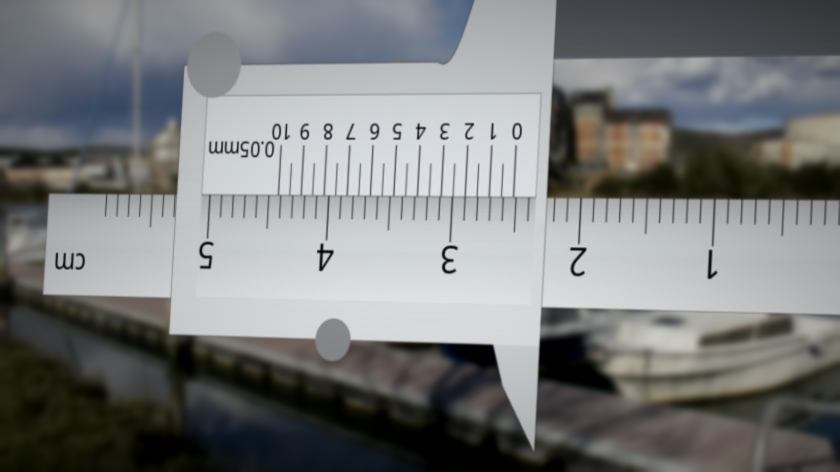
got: 25.2 mm
